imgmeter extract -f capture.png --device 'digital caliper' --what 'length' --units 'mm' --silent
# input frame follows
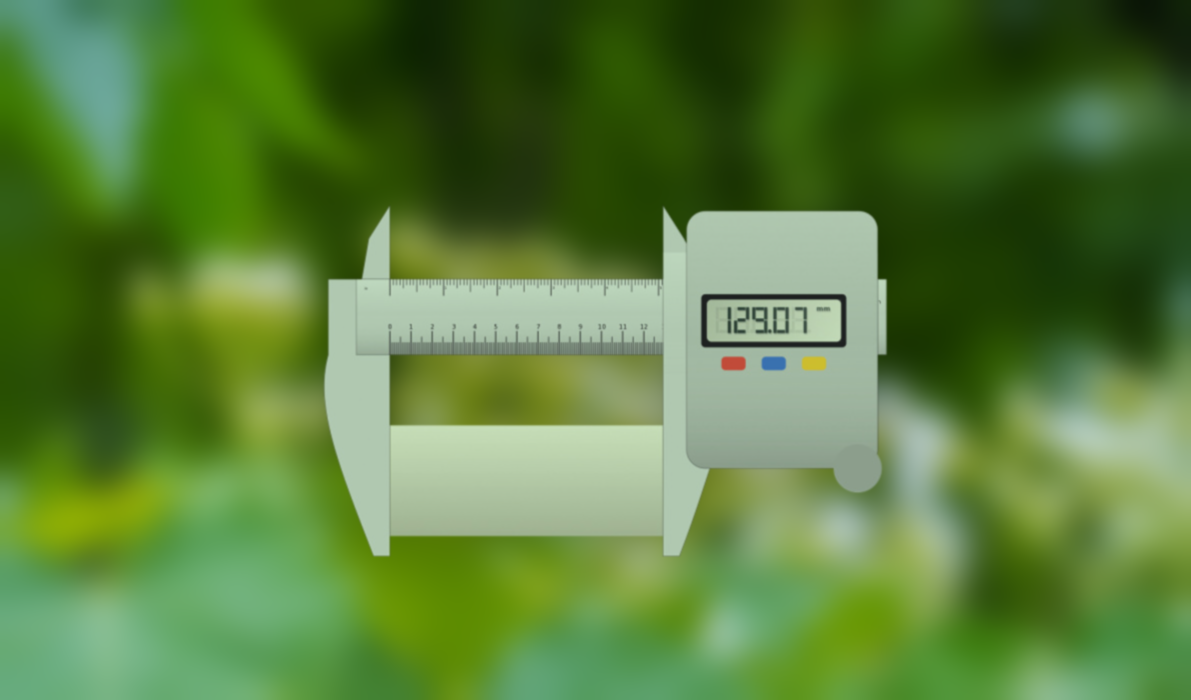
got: 129.07 mm
